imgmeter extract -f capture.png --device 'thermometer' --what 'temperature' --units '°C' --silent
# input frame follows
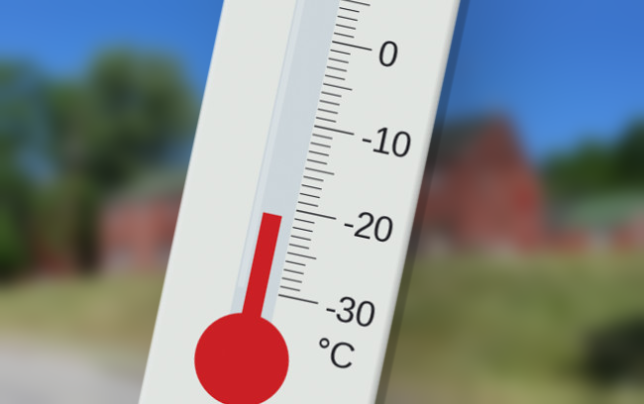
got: -21 °C
